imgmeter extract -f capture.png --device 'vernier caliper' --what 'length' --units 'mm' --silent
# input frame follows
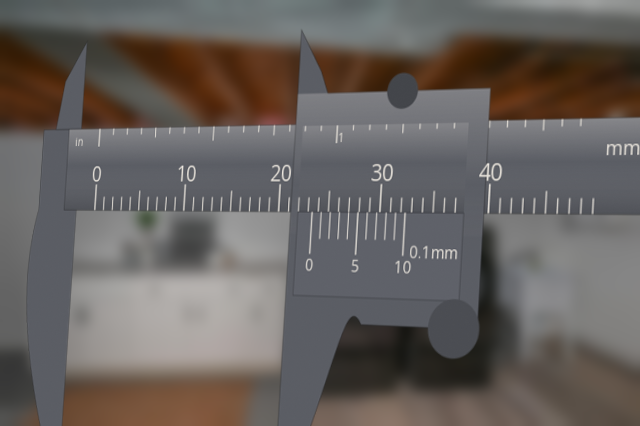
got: 23.4 mm
